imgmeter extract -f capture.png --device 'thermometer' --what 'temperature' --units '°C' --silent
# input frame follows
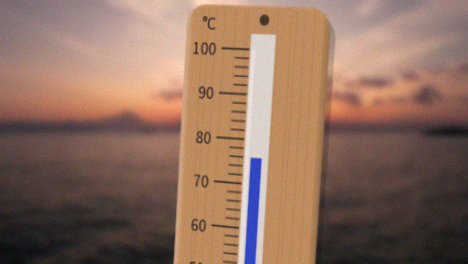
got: 76 °C
